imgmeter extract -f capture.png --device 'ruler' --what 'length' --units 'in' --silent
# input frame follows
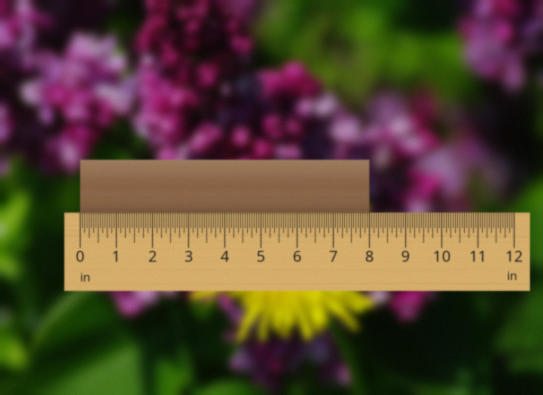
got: 8 in
